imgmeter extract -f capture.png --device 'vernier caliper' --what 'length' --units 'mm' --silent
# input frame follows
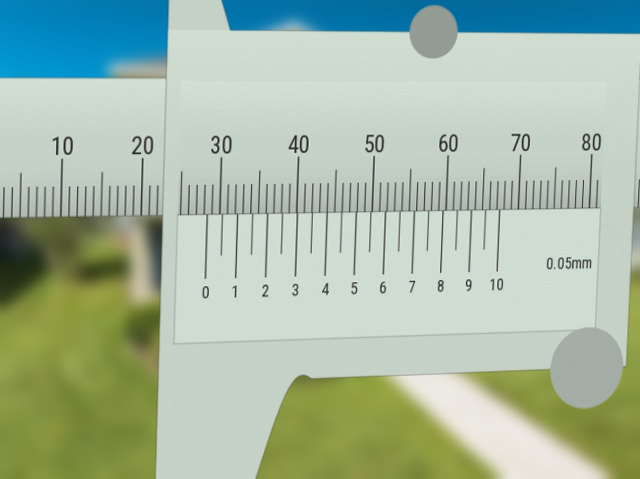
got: 28.4 mm
